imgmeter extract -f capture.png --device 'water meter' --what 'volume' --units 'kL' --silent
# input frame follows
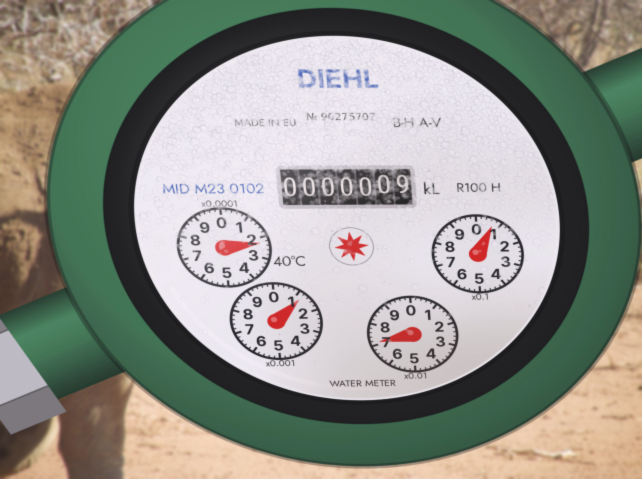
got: 9.0712 kL
